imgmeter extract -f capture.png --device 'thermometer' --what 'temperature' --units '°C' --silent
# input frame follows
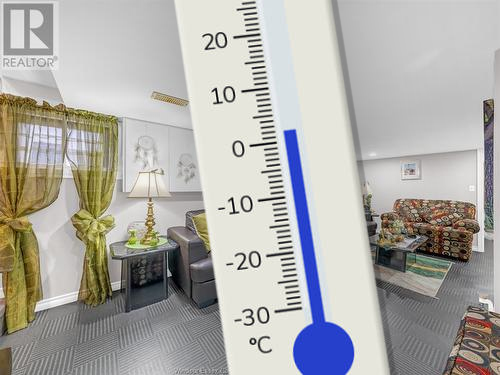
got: 2 °C
